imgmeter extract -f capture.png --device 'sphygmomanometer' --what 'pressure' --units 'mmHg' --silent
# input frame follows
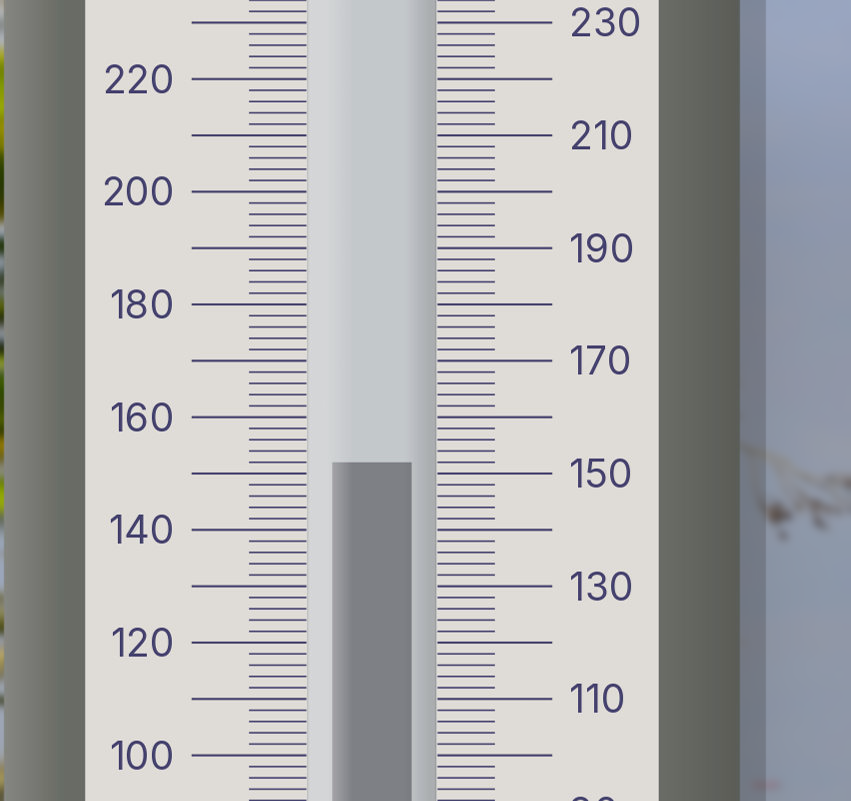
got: 152 mmHg
